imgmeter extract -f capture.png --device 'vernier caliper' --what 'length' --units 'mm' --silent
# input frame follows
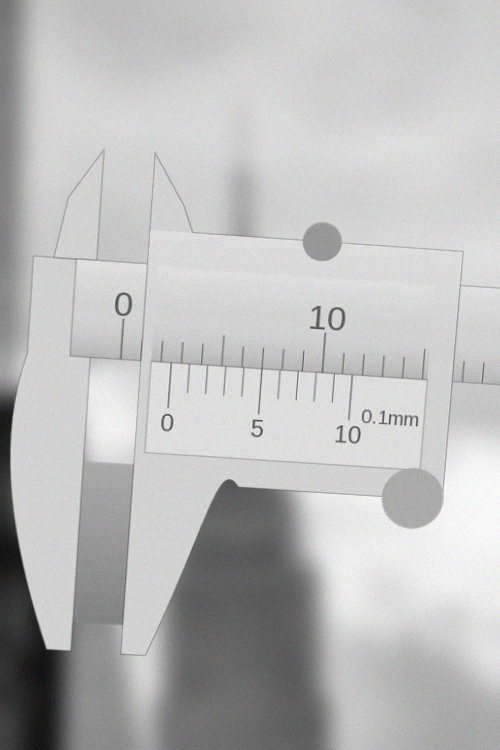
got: 2.5 mm
